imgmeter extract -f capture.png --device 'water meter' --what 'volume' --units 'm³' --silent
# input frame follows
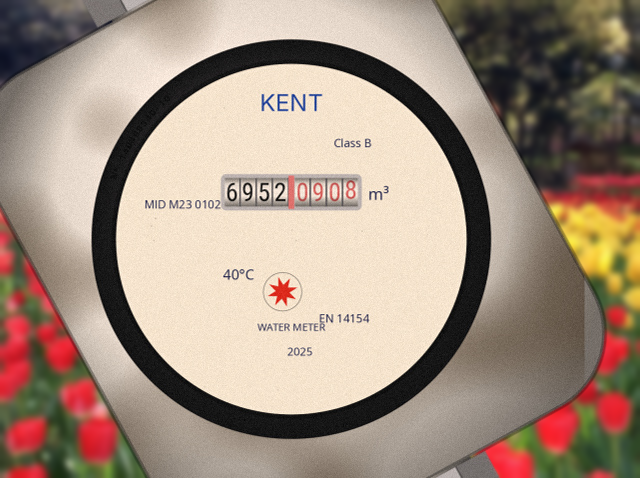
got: 6952.0908 m³
